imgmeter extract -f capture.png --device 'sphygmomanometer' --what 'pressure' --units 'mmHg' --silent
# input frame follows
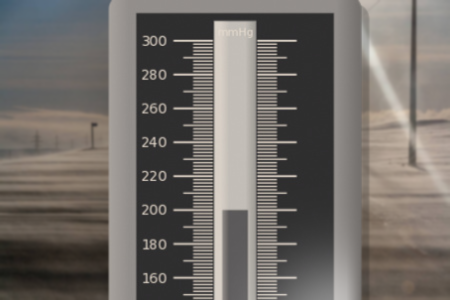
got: 200 mmHg
